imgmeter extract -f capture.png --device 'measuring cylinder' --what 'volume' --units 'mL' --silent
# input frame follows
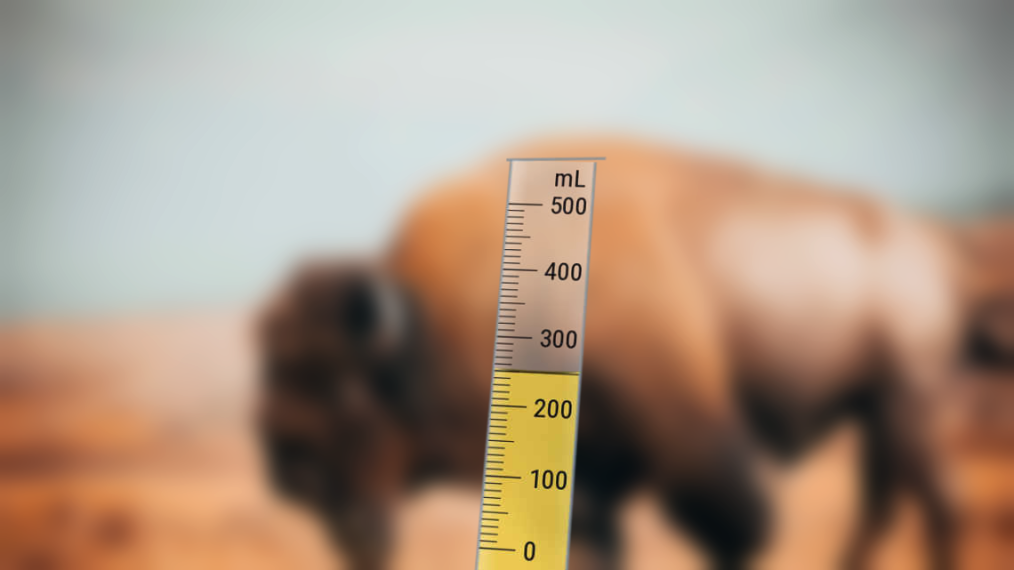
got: 250 mL
